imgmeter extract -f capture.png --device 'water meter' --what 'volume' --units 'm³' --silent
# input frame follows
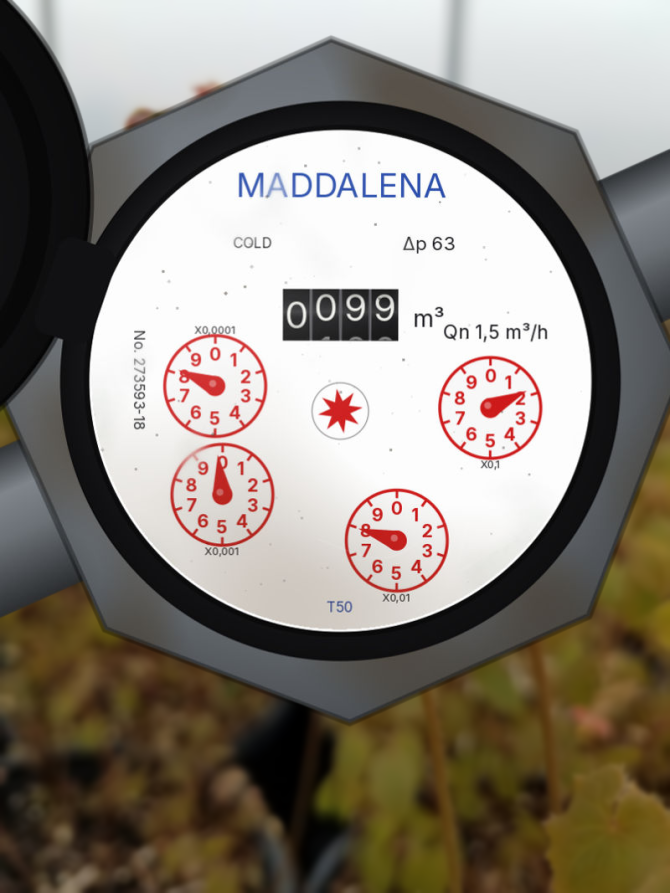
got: 99.1798 m³
